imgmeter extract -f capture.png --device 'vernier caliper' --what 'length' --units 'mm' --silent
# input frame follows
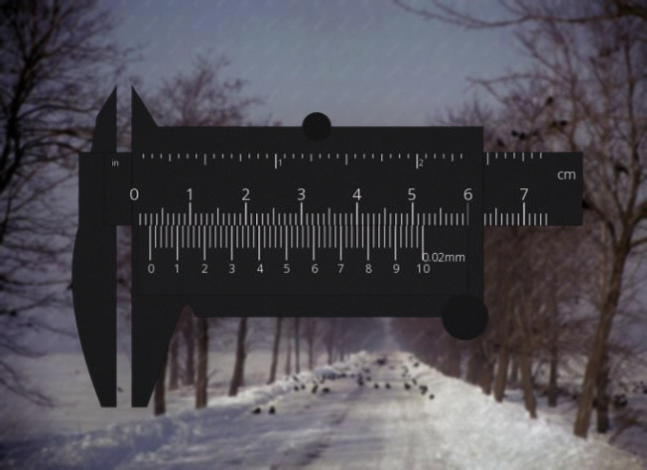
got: 2.8 mm
